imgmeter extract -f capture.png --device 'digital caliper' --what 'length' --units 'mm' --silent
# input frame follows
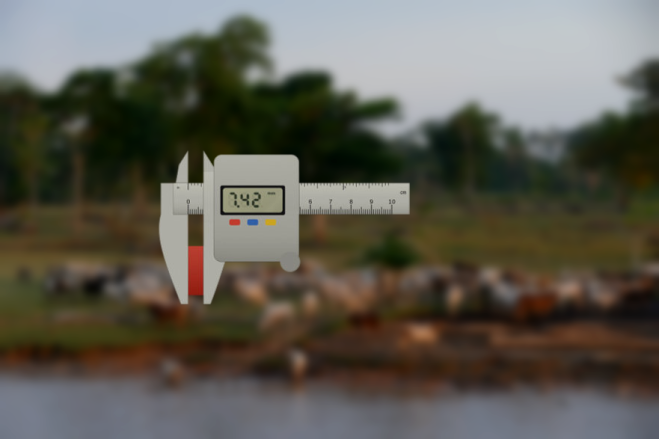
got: 7.42 mm
